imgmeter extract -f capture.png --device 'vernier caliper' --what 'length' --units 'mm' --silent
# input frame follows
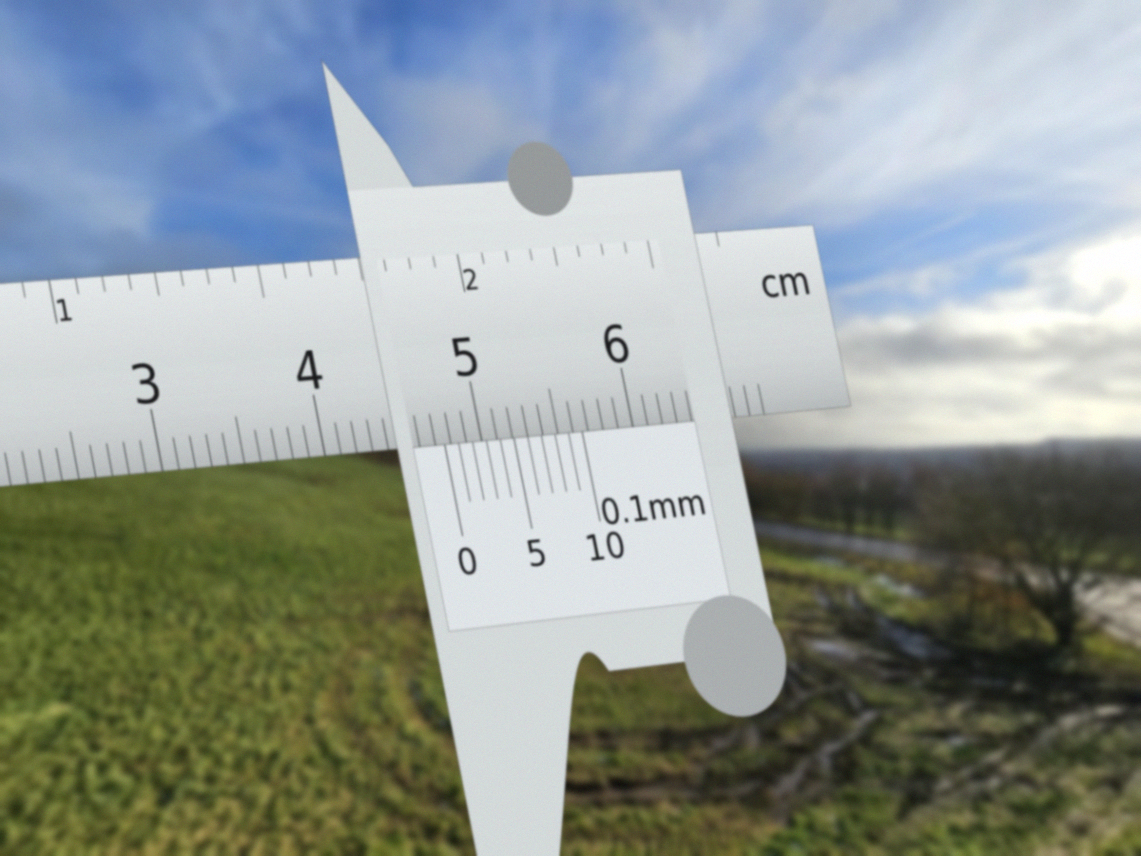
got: 47.6 mm
